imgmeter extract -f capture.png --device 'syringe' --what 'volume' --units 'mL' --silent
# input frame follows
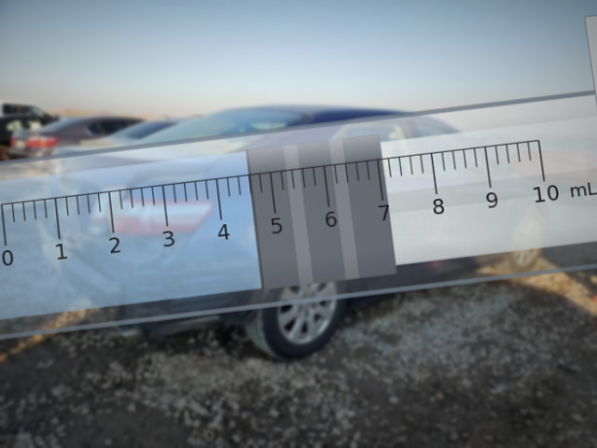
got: 4.6 mL
